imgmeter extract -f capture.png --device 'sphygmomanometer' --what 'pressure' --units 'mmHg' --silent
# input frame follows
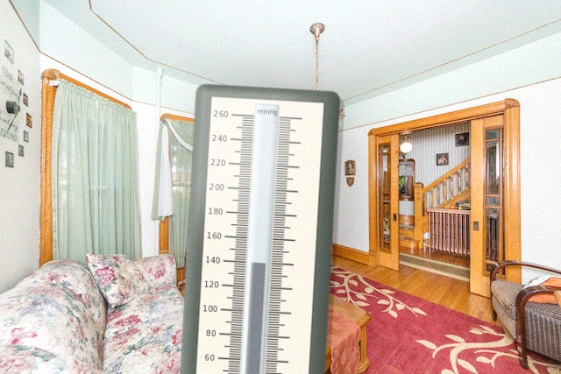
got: 140 mmHg
